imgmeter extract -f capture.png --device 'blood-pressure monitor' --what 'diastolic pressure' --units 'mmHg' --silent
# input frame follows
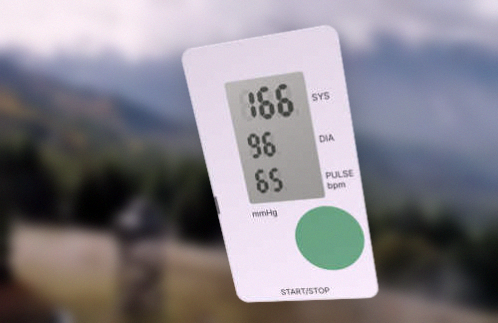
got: 96 mmHg
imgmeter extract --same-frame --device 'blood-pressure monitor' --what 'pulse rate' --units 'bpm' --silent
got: 65 bpm
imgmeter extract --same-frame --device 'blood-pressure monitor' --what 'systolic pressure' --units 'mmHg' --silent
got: 166 mmHg
